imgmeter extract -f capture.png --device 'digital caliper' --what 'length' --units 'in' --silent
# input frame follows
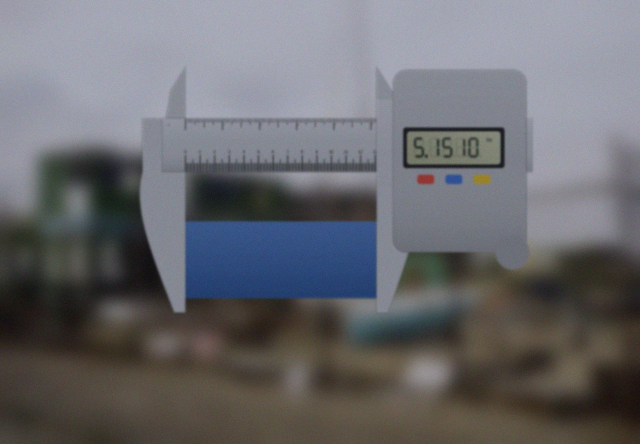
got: 5.1510 in
